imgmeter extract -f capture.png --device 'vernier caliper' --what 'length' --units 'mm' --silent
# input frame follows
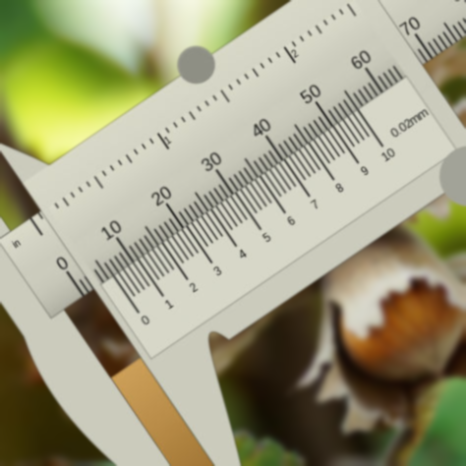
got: 6.0 mm
